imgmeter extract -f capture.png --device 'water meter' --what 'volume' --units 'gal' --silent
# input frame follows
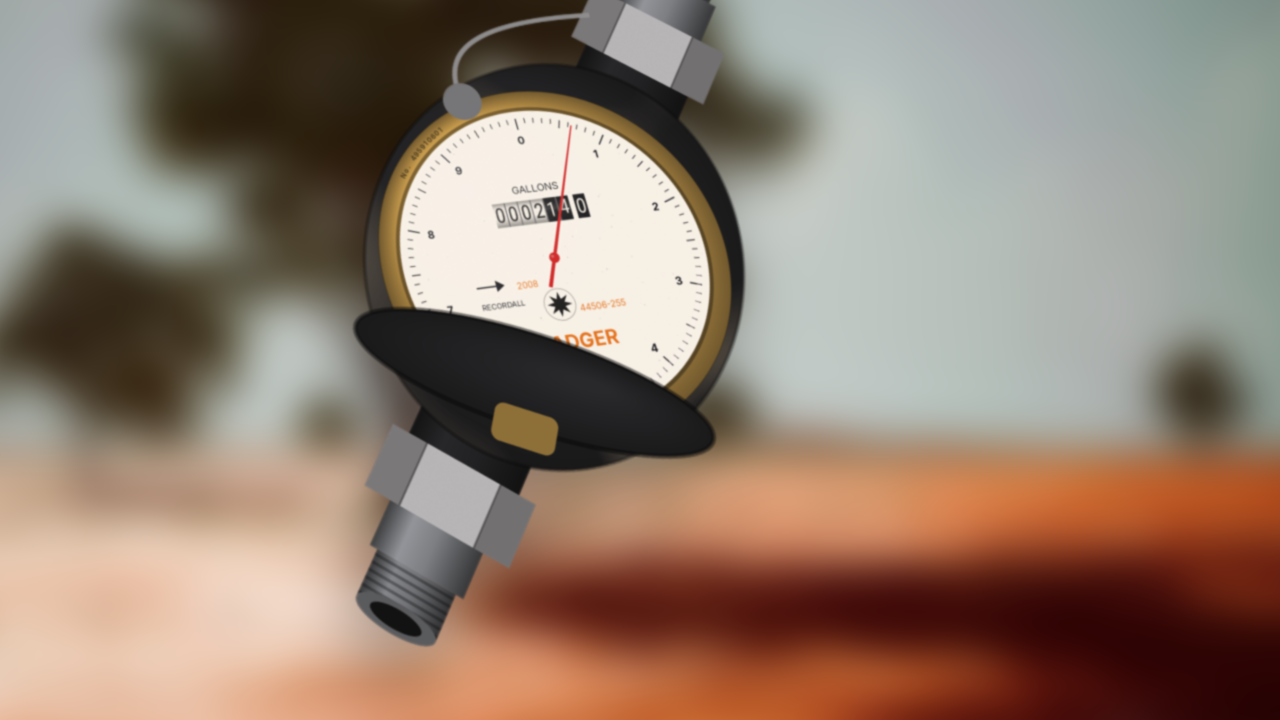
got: 2140.6 gal
